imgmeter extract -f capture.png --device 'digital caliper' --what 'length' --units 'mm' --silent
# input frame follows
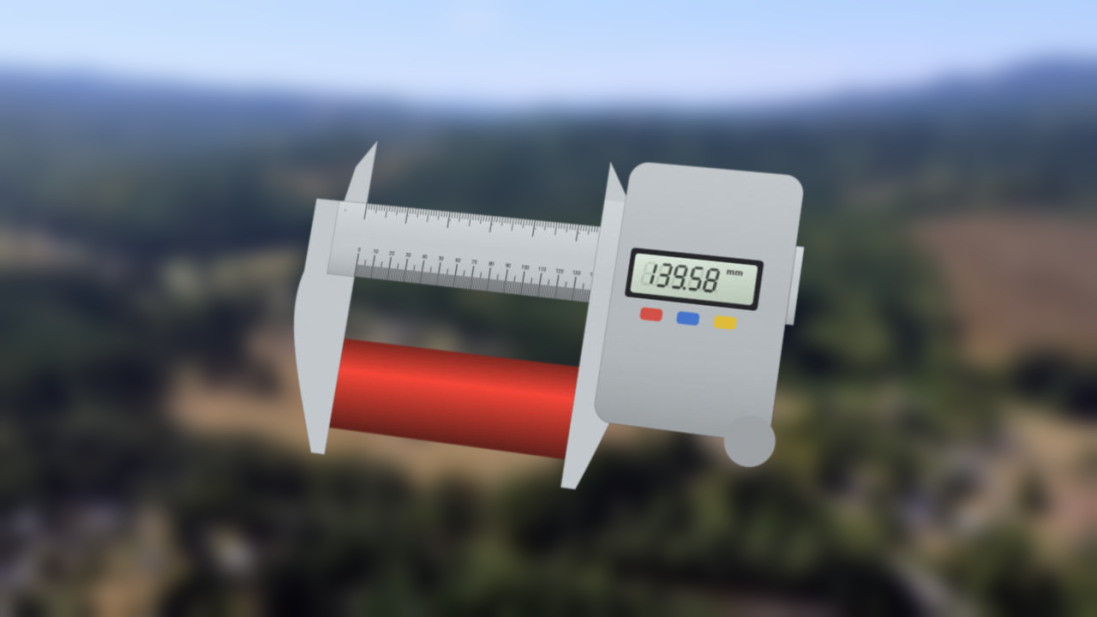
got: 139.58 mm
